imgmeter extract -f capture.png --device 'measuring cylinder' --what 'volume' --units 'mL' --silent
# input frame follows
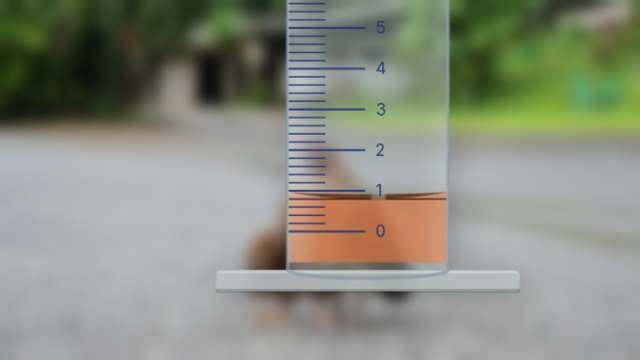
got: 0.8 mL
